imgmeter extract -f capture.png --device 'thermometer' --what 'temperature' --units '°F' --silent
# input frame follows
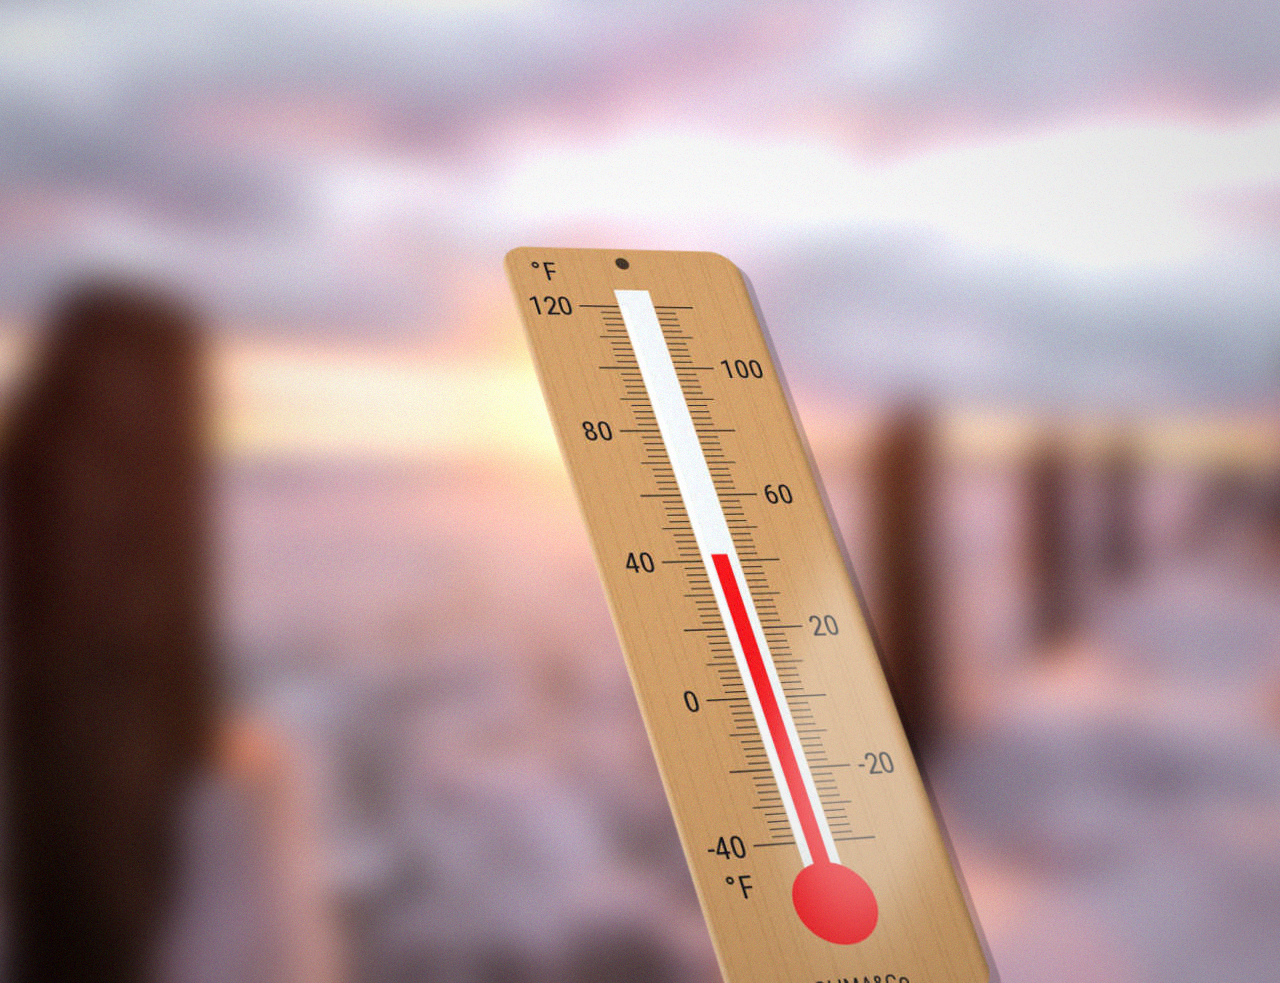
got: 42 °F
